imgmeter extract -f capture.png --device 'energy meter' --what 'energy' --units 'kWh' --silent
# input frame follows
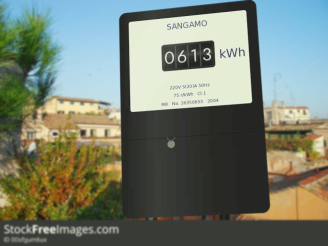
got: 613 kWh
